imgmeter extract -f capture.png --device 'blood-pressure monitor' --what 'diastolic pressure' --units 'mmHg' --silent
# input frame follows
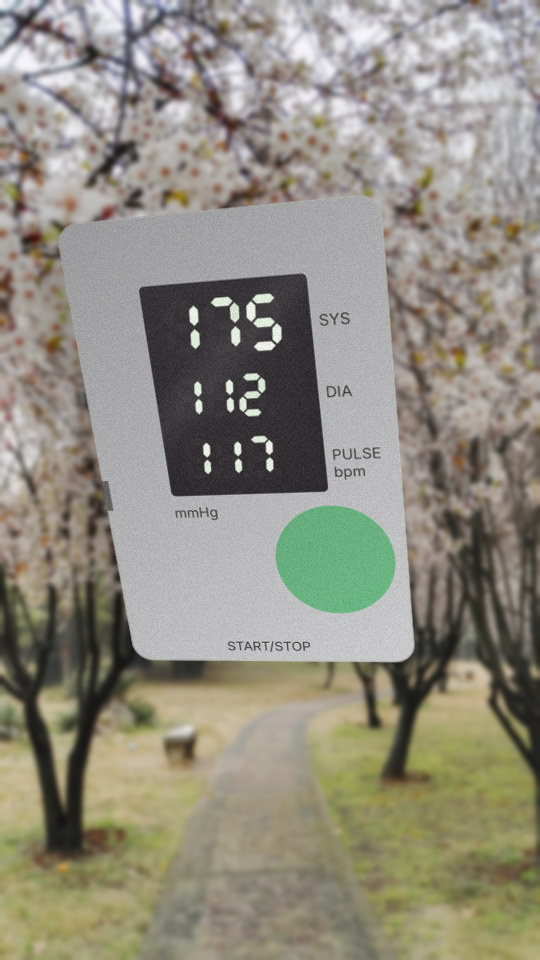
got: 112 mmHg
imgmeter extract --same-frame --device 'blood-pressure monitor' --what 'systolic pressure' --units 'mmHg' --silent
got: 175 mmHg
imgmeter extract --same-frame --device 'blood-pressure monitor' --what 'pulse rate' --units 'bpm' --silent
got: 117 bpm
